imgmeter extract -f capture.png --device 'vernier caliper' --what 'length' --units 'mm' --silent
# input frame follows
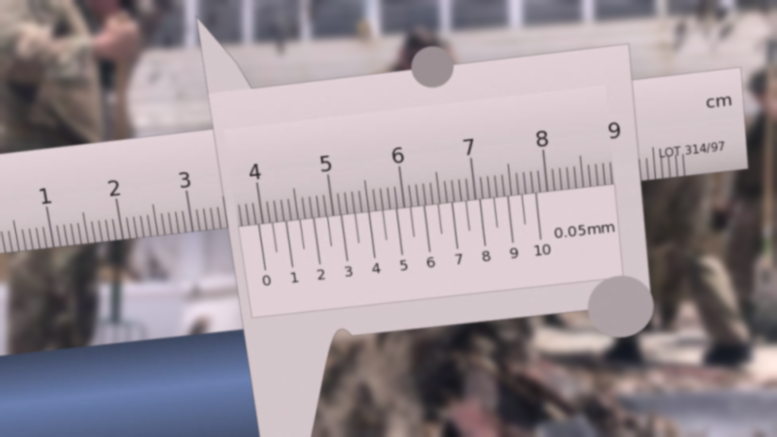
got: 39.4 mm
